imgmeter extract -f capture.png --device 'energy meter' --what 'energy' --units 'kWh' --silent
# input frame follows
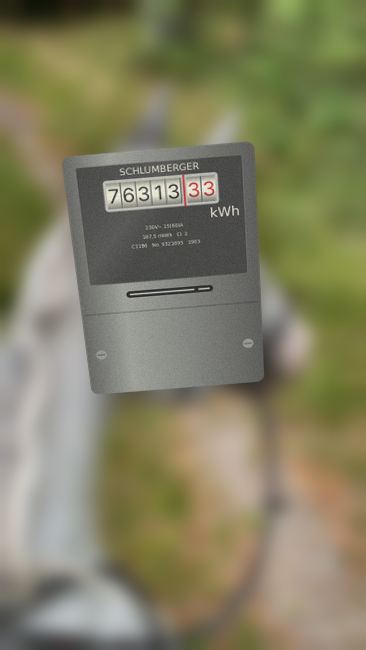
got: 76313.33 kWh
